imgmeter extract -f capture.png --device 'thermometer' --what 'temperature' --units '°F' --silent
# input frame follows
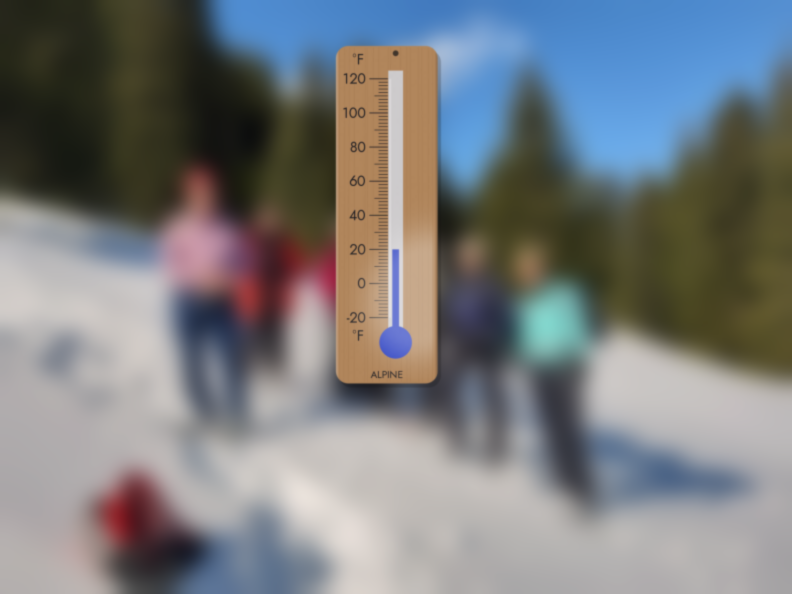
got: 20 °F
